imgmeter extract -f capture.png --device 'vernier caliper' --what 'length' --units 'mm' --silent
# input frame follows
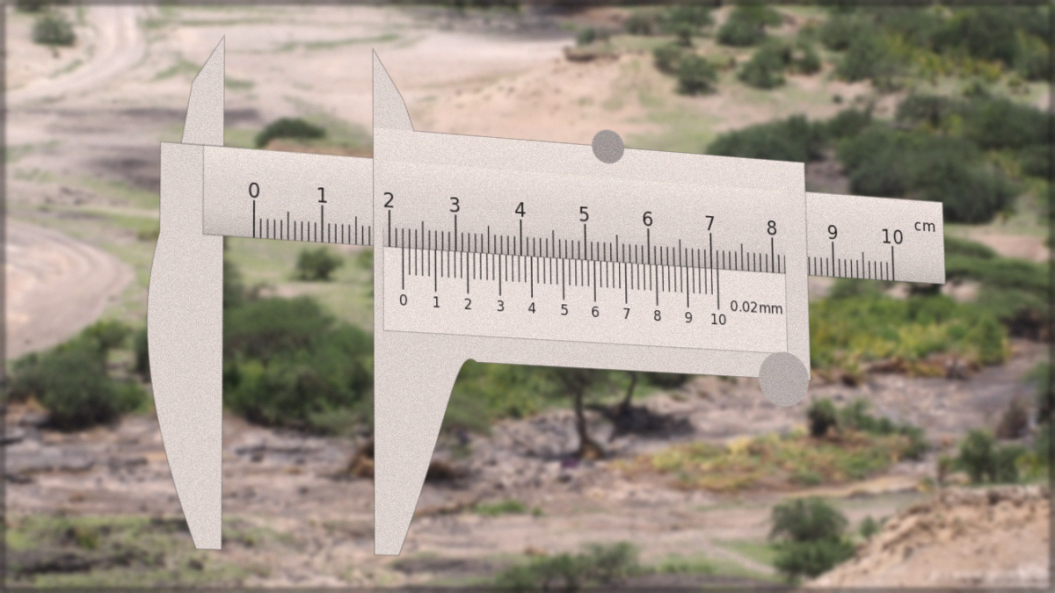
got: 22.0 mm
